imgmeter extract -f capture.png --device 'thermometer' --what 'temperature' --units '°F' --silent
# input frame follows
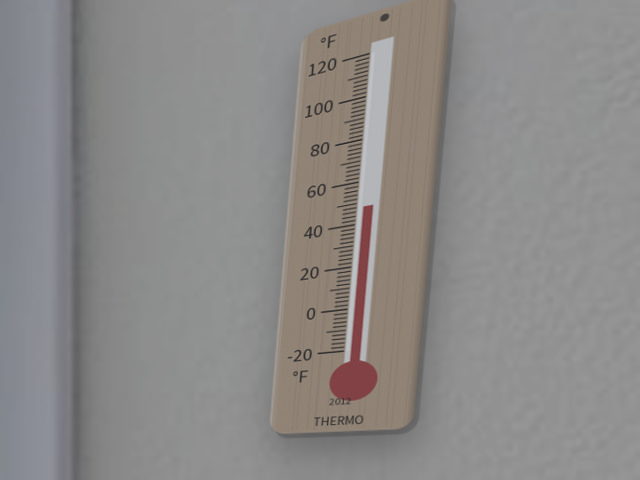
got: 48 °F
